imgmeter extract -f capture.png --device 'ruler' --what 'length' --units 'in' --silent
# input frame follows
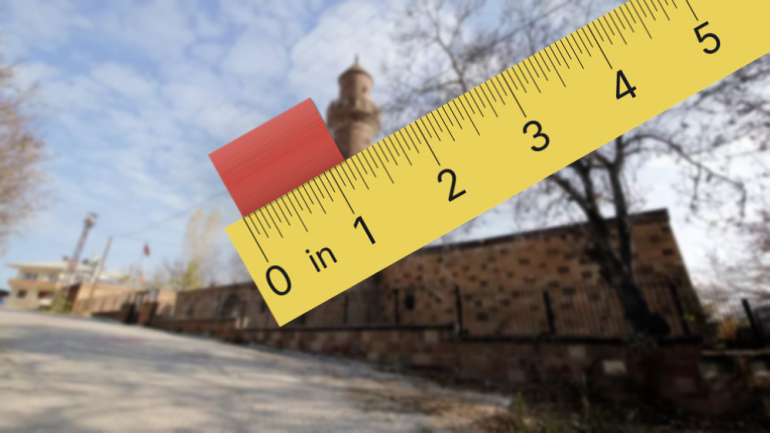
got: 1.1875 in
